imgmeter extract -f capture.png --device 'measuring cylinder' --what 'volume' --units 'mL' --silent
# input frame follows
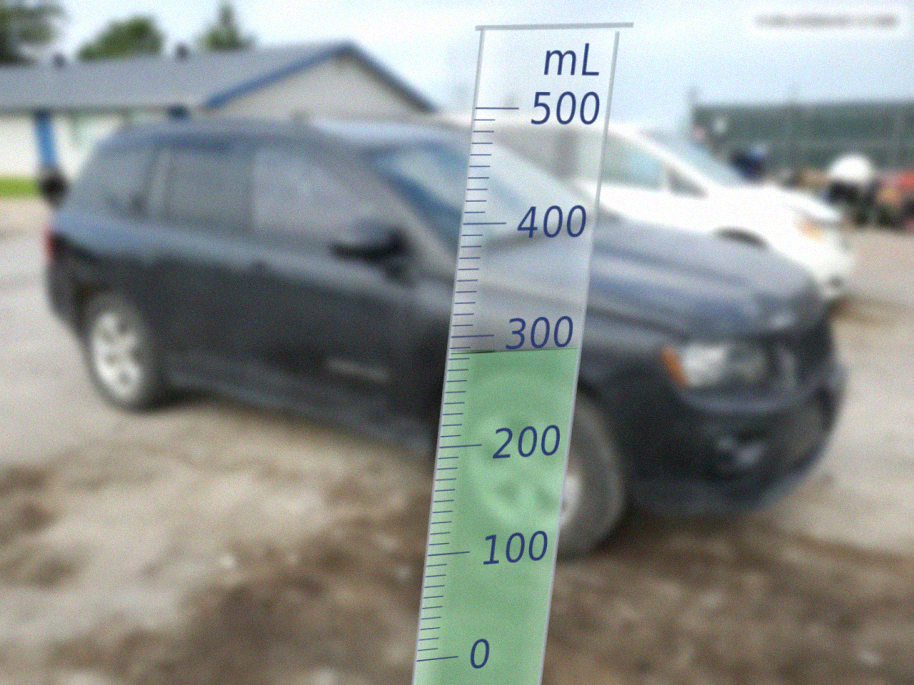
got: 285 mL
